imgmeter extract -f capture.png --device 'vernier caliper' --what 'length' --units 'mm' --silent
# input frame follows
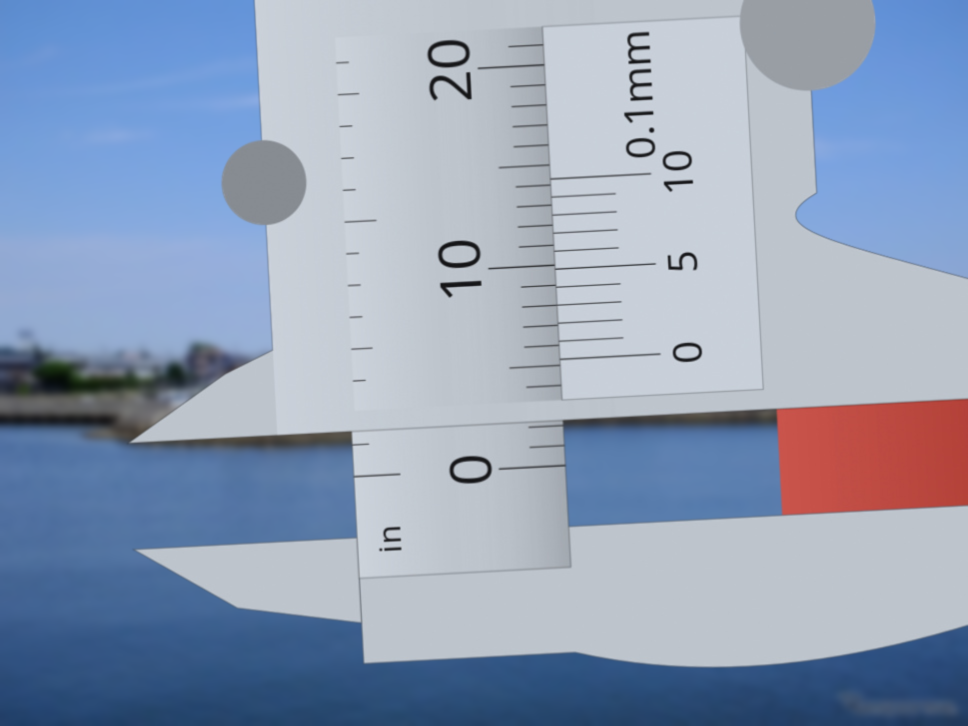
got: 5.3 mm
